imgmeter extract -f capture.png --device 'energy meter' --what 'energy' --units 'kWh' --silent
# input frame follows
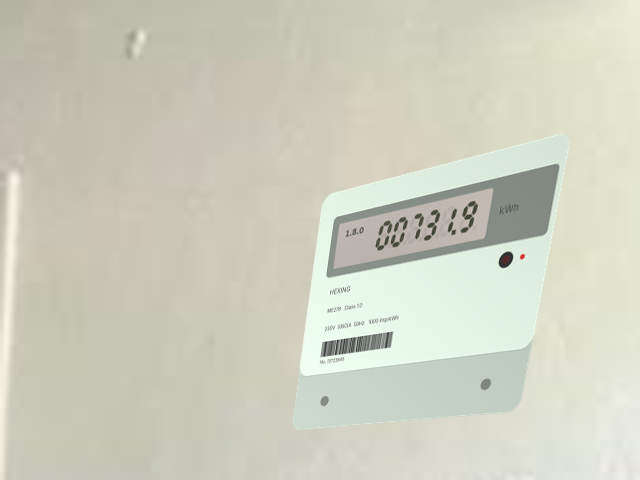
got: 731.9 kWh
